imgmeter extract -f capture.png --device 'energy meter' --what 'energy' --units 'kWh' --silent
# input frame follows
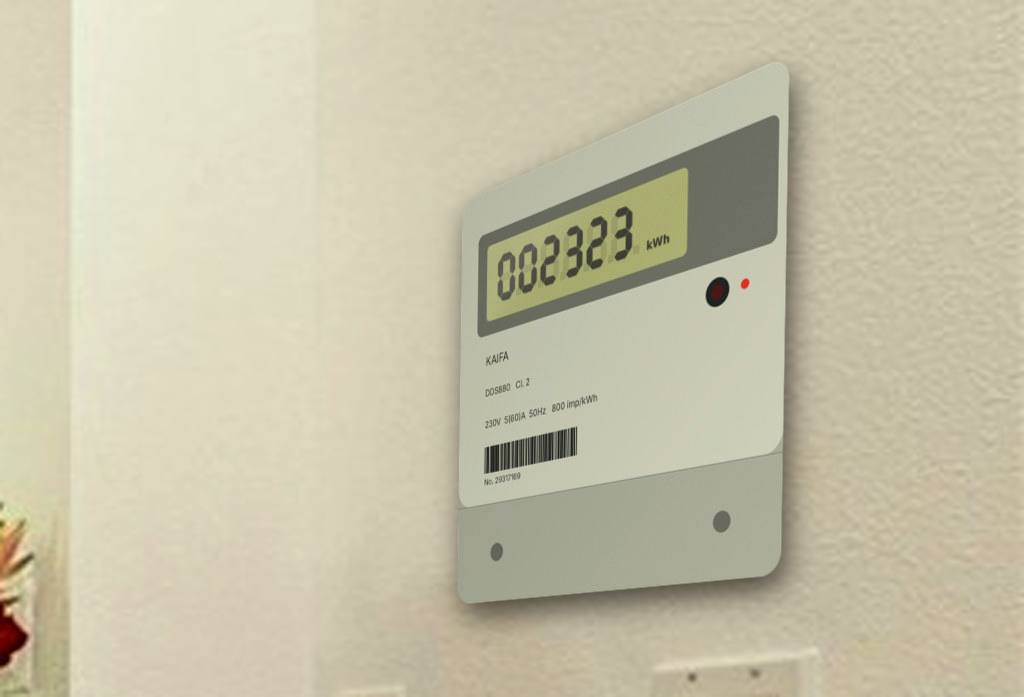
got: 2323 kWh
